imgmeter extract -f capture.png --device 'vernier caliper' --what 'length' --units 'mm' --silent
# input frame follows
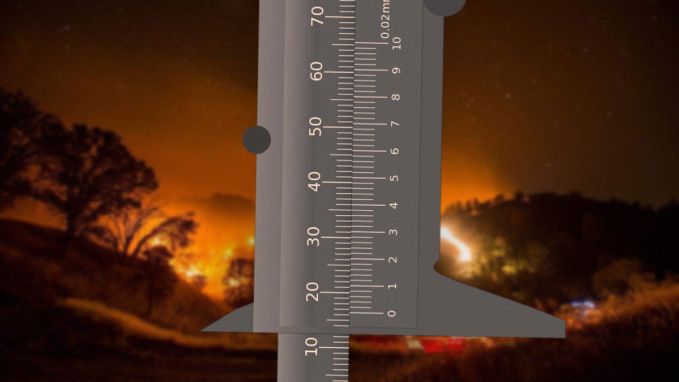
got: 16.4 mm
